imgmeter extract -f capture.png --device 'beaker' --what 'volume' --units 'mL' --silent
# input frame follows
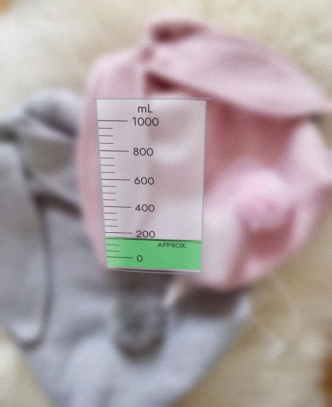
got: 150 mL
